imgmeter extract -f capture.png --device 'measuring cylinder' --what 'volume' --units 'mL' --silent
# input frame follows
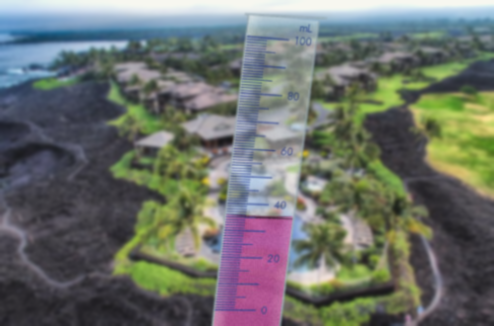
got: 35 mL
